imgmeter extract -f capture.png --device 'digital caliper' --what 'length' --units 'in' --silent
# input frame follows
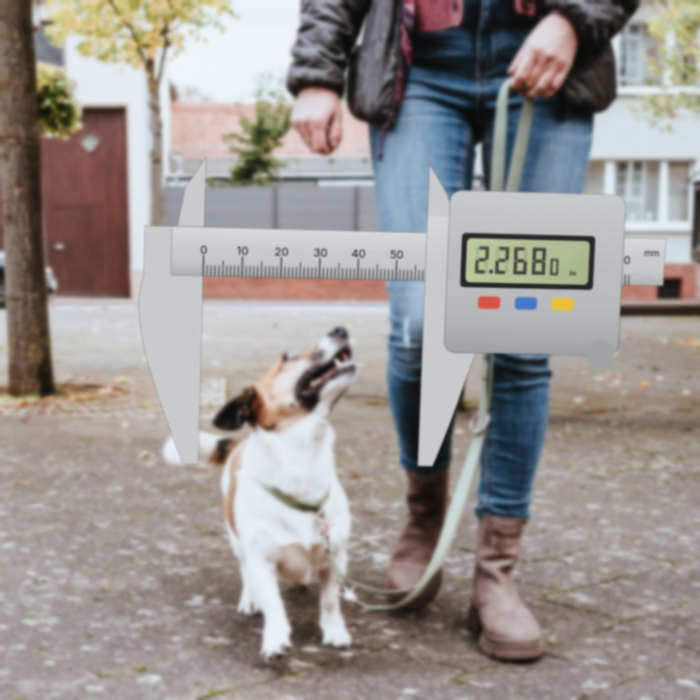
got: 2.2680 in
